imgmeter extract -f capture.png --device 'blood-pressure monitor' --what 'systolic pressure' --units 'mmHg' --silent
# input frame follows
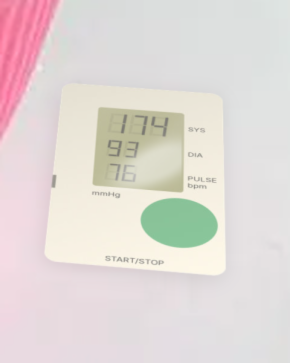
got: 174 mmHg
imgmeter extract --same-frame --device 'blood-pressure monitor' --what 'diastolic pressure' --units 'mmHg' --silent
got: 93 mmHg
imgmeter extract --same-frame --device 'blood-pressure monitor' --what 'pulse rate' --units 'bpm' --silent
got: 76 bpm
